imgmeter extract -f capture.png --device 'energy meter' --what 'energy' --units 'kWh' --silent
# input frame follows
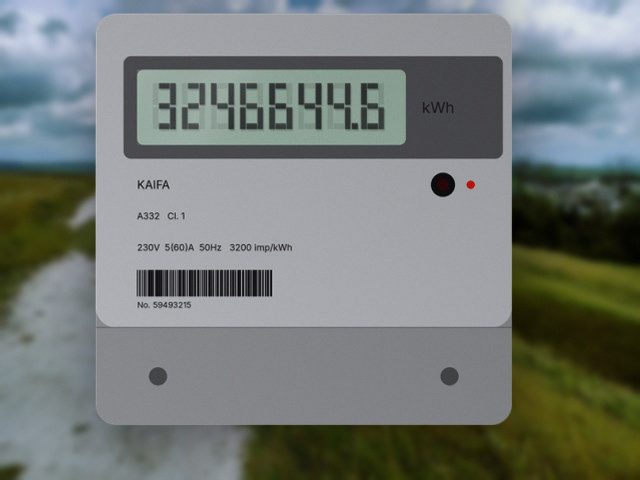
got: 3246644.6 kWh
